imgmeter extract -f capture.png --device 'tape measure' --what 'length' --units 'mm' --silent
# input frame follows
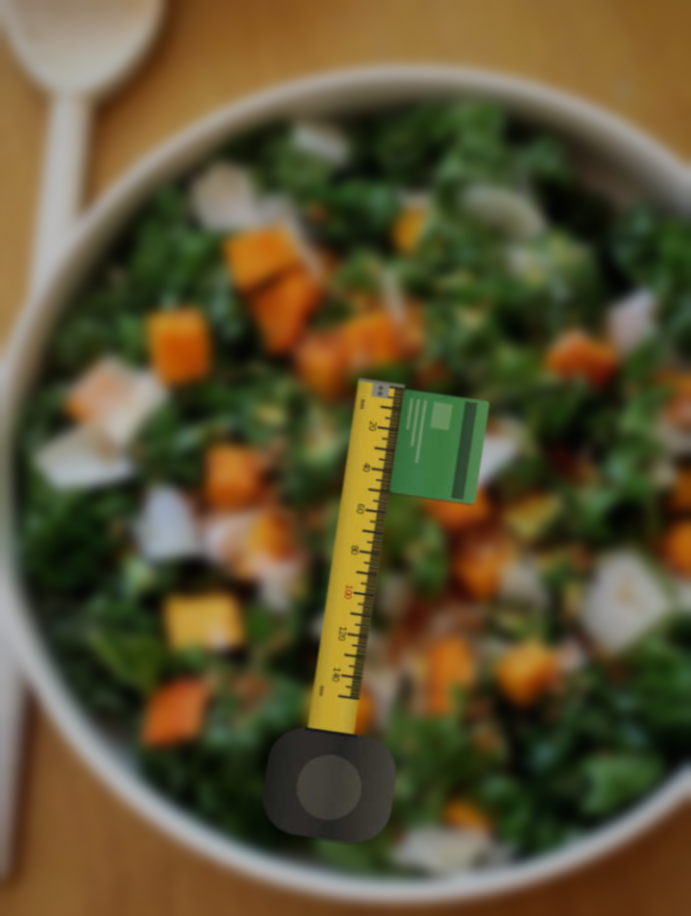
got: 50 mm
